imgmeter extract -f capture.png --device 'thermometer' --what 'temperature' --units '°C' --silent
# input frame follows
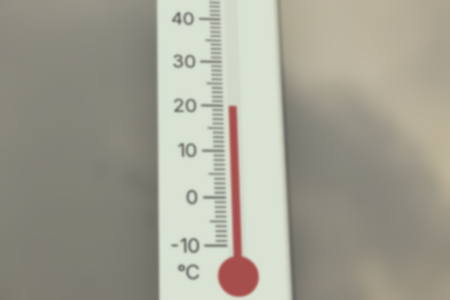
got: 20 °C
